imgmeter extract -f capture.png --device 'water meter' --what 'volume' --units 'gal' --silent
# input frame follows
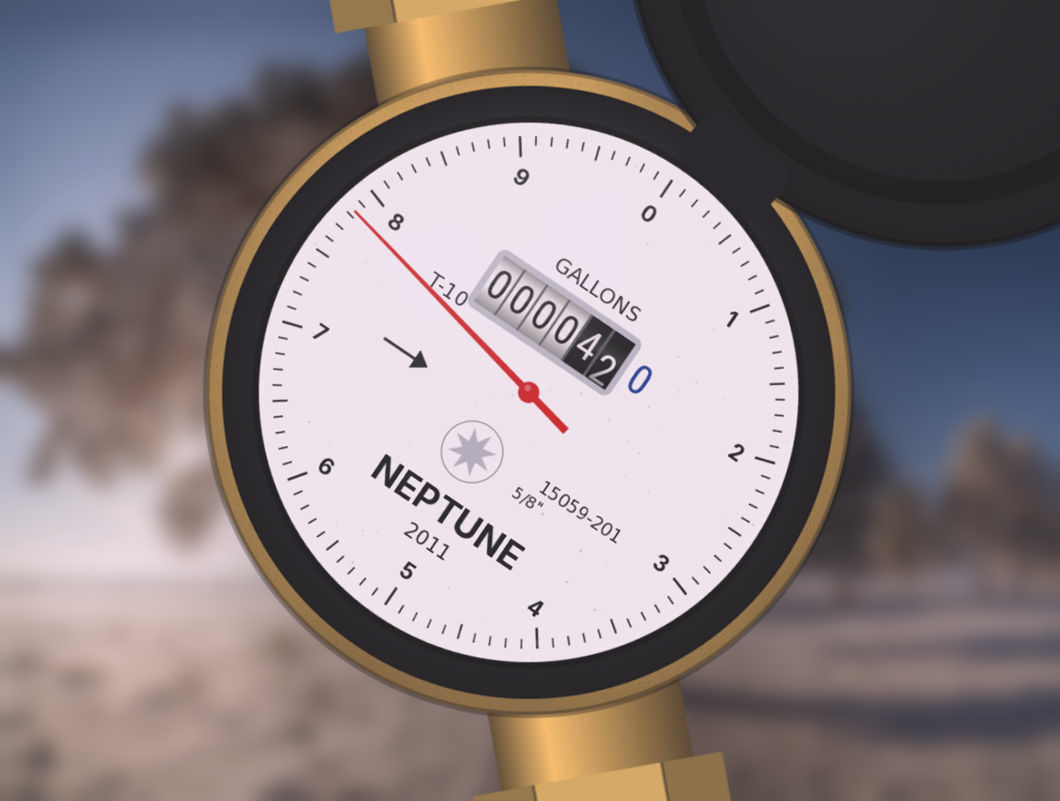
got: 417.8 gal
